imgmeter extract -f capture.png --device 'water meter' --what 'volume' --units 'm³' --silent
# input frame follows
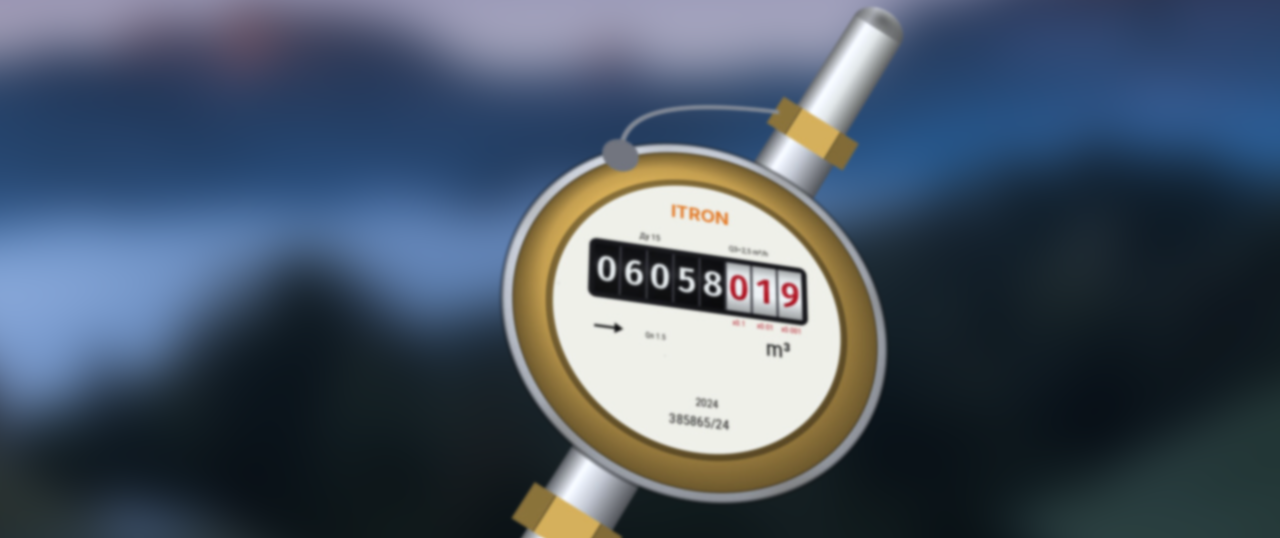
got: 6058.019 m³
